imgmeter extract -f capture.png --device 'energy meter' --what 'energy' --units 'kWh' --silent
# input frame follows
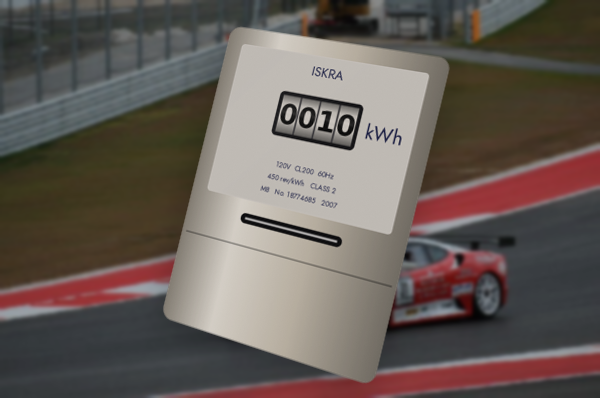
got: 10 kWh
